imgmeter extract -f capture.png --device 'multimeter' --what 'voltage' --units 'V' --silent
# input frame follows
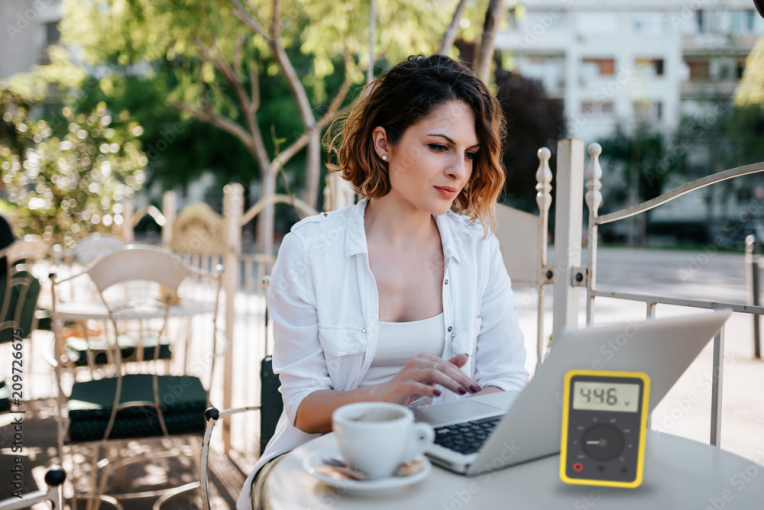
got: 446 V
